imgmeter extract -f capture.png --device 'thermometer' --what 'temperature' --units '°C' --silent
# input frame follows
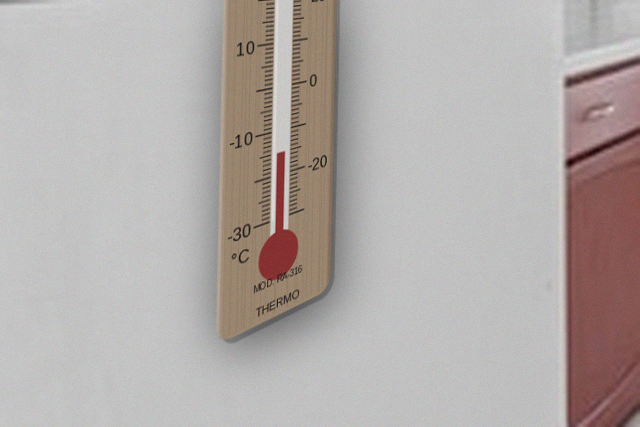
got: -15 °C
